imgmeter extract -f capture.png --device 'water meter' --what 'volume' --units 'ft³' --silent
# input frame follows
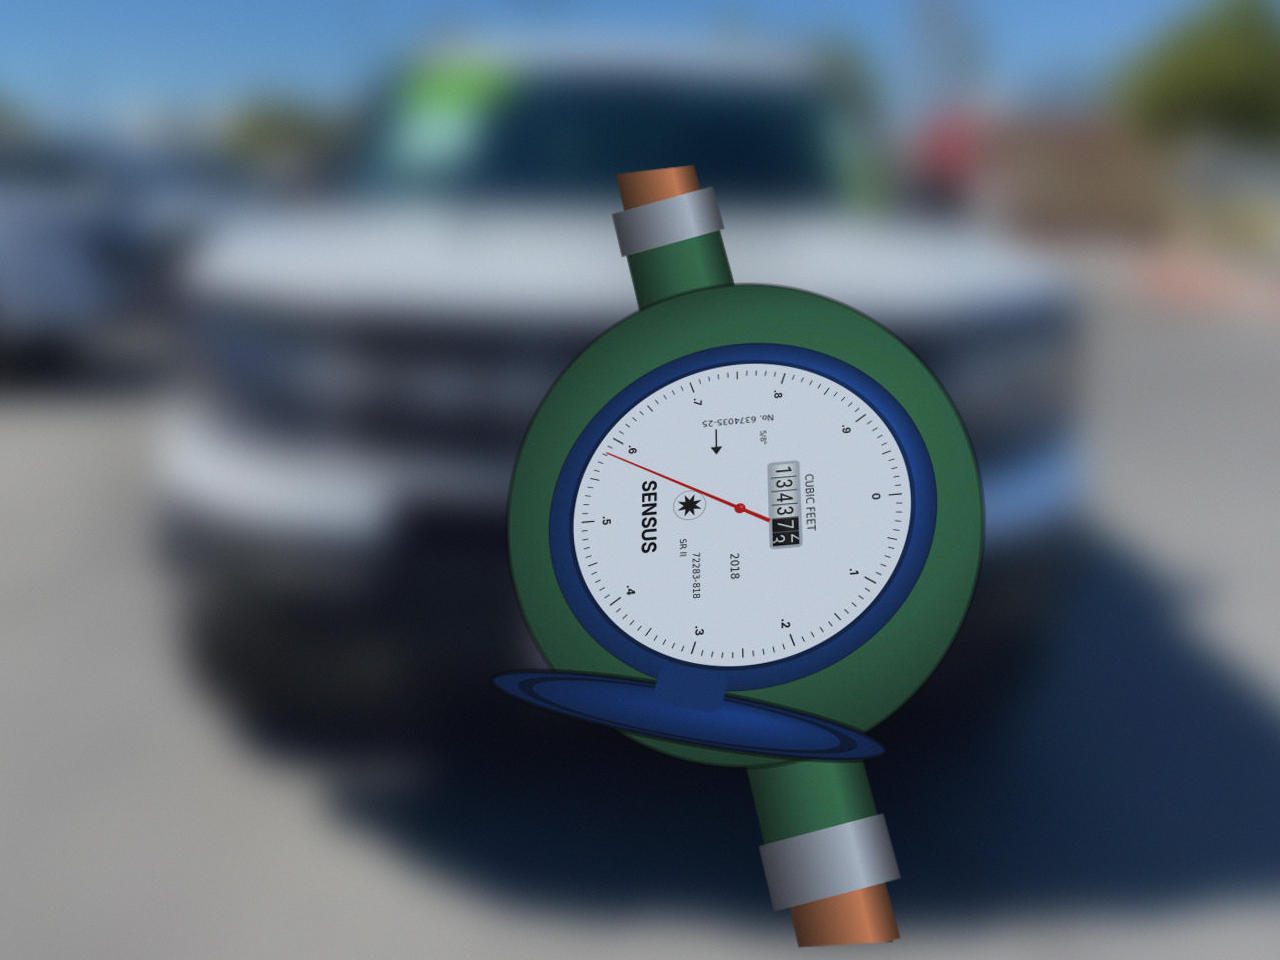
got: 134372.58 ft³
